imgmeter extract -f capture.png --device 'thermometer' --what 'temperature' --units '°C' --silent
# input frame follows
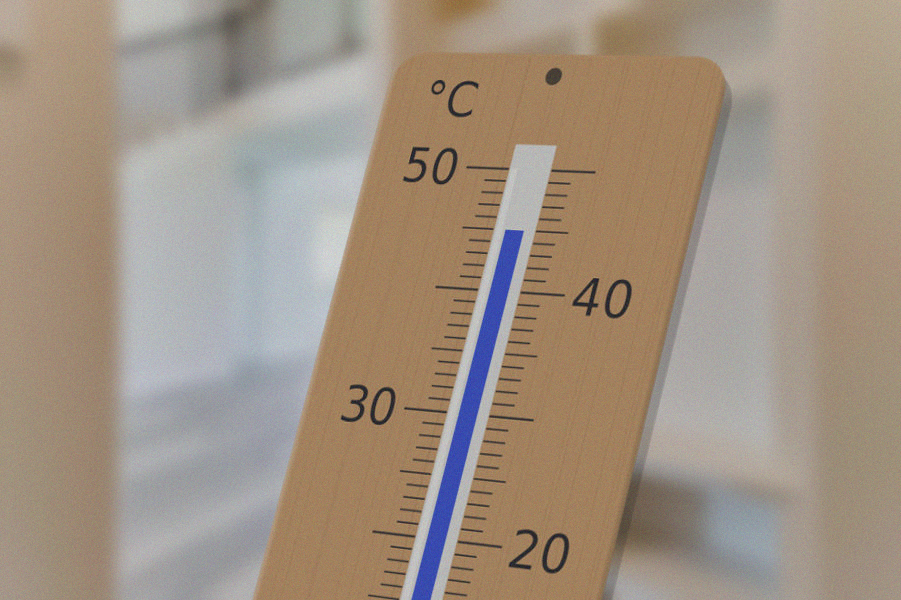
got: 45 °C
